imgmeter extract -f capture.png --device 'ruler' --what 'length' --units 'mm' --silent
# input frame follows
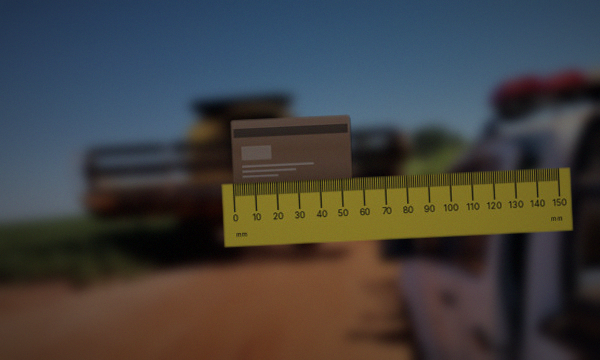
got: 55 mm
